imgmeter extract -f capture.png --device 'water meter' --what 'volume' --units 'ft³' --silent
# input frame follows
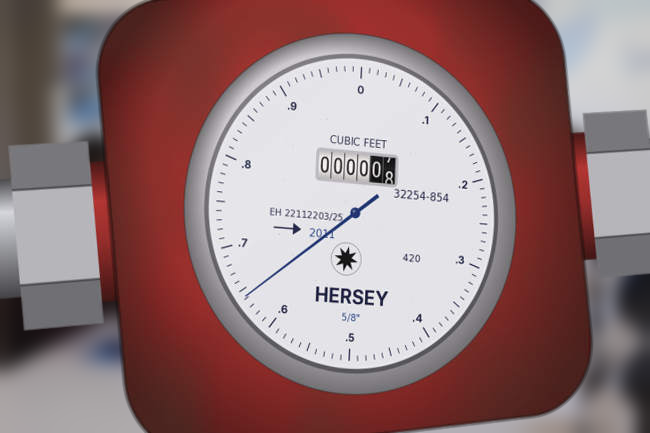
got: 7.64 ft³
